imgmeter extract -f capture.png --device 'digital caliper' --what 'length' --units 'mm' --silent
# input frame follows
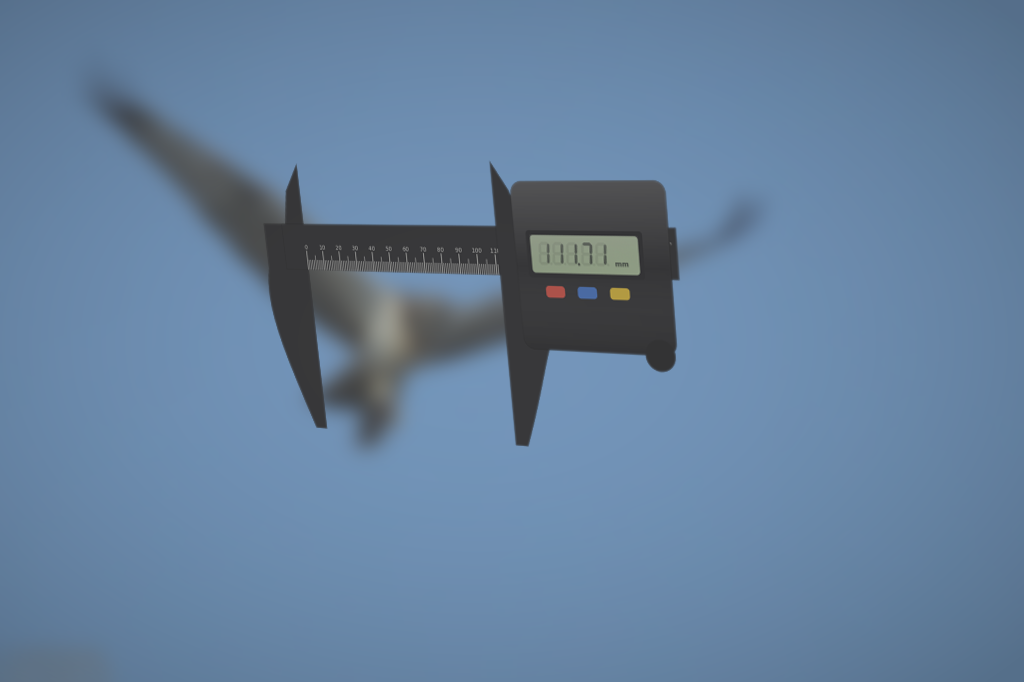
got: 111.71 mm
